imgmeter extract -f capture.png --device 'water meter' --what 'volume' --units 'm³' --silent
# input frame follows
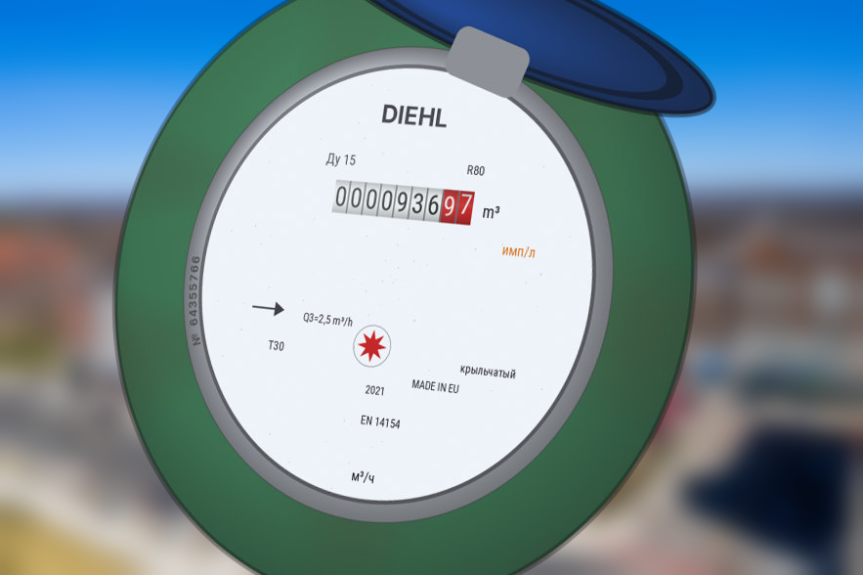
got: 936.97 m³
